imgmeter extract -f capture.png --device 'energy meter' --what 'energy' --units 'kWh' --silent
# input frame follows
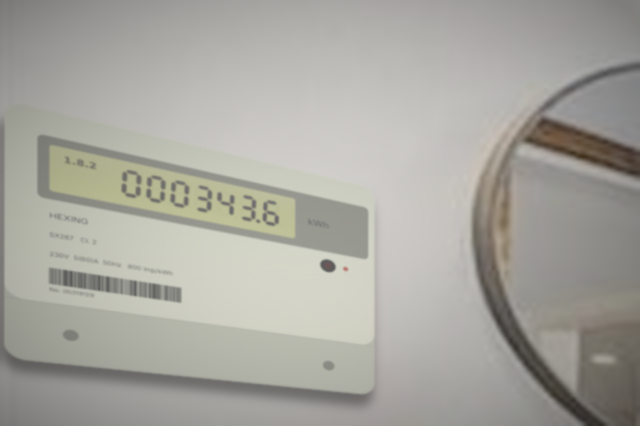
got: 343.6 kWh
